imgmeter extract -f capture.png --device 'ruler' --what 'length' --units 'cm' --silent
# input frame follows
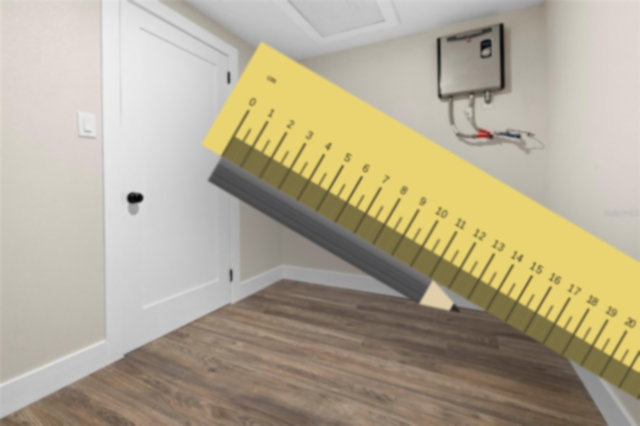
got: 13 cm
